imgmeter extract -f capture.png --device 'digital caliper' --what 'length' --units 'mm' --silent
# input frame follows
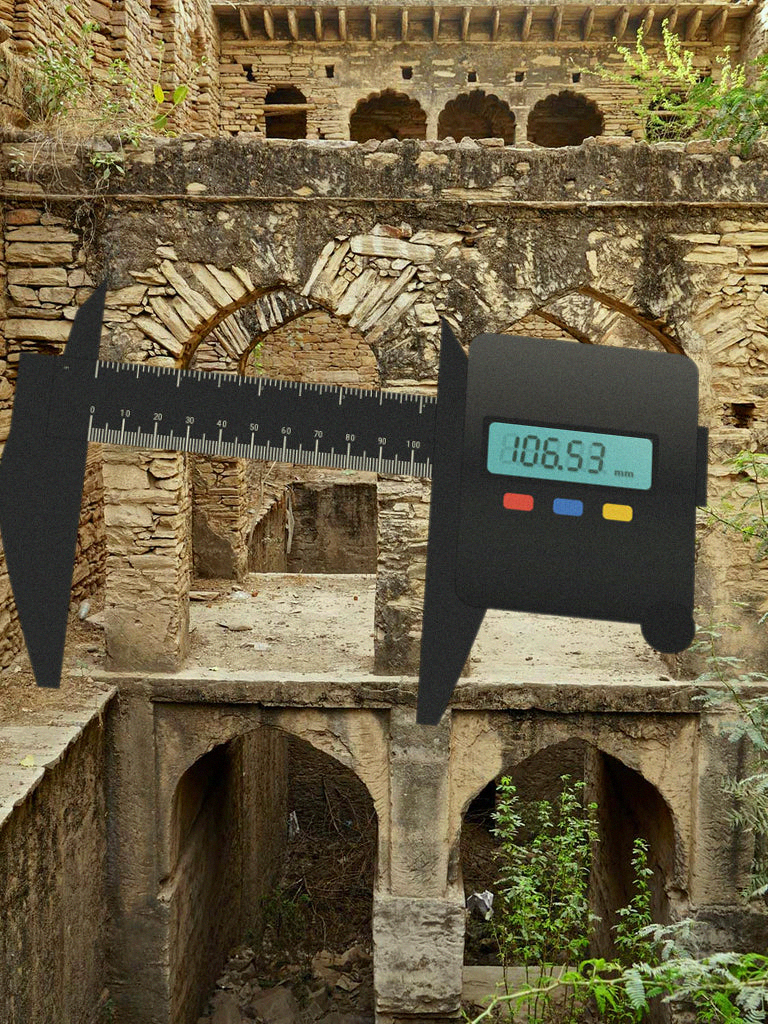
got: 106.53 mm
